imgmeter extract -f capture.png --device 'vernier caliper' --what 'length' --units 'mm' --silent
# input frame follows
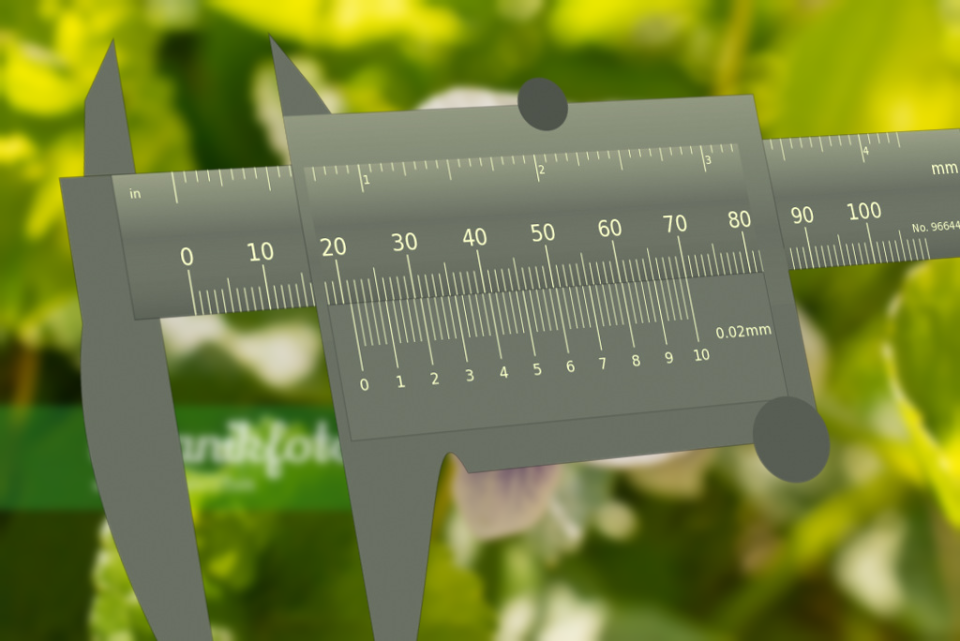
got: 21.0 mm
